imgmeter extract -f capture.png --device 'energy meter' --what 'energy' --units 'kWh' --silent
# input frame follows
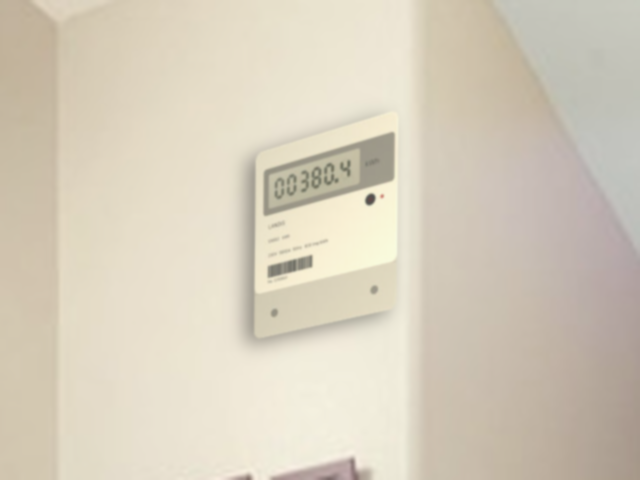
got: 380.4 kWh
